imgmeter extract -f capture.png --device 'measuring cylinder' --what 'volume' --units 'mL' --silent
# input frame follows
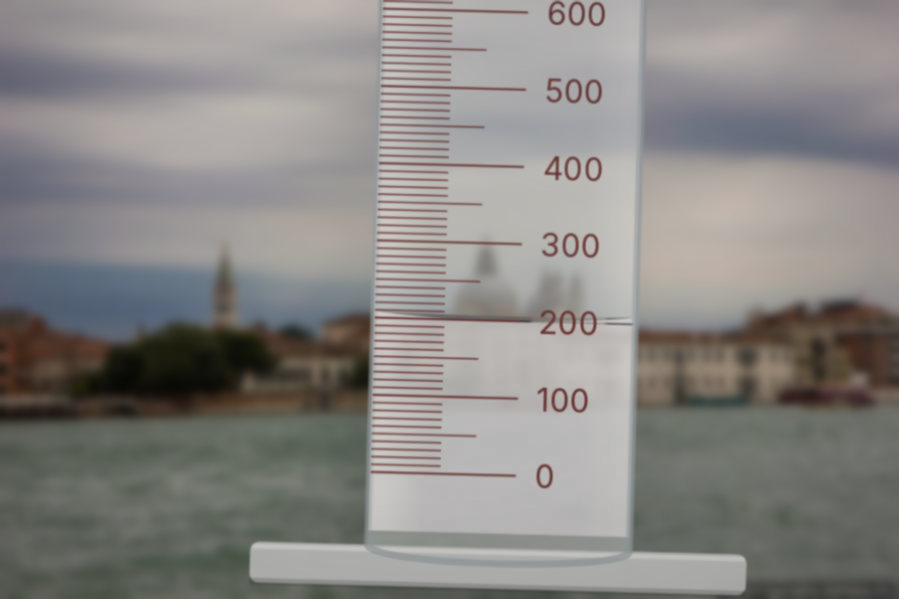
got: 200 mL
